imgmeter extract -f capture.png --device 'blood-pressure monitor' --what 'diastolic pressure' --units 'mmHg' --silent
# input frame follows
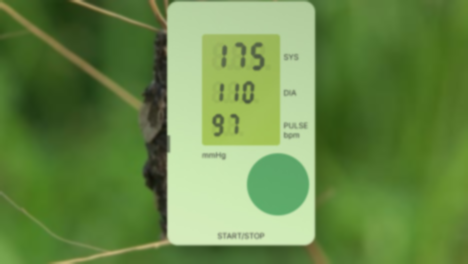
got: 110 mmHg
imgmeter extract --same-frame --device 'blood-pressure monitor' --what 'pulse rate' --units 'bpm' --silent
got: 97 bpm
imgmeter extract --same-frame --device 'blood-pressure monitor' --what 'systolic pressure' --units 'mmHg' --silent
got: 175 mmHg
